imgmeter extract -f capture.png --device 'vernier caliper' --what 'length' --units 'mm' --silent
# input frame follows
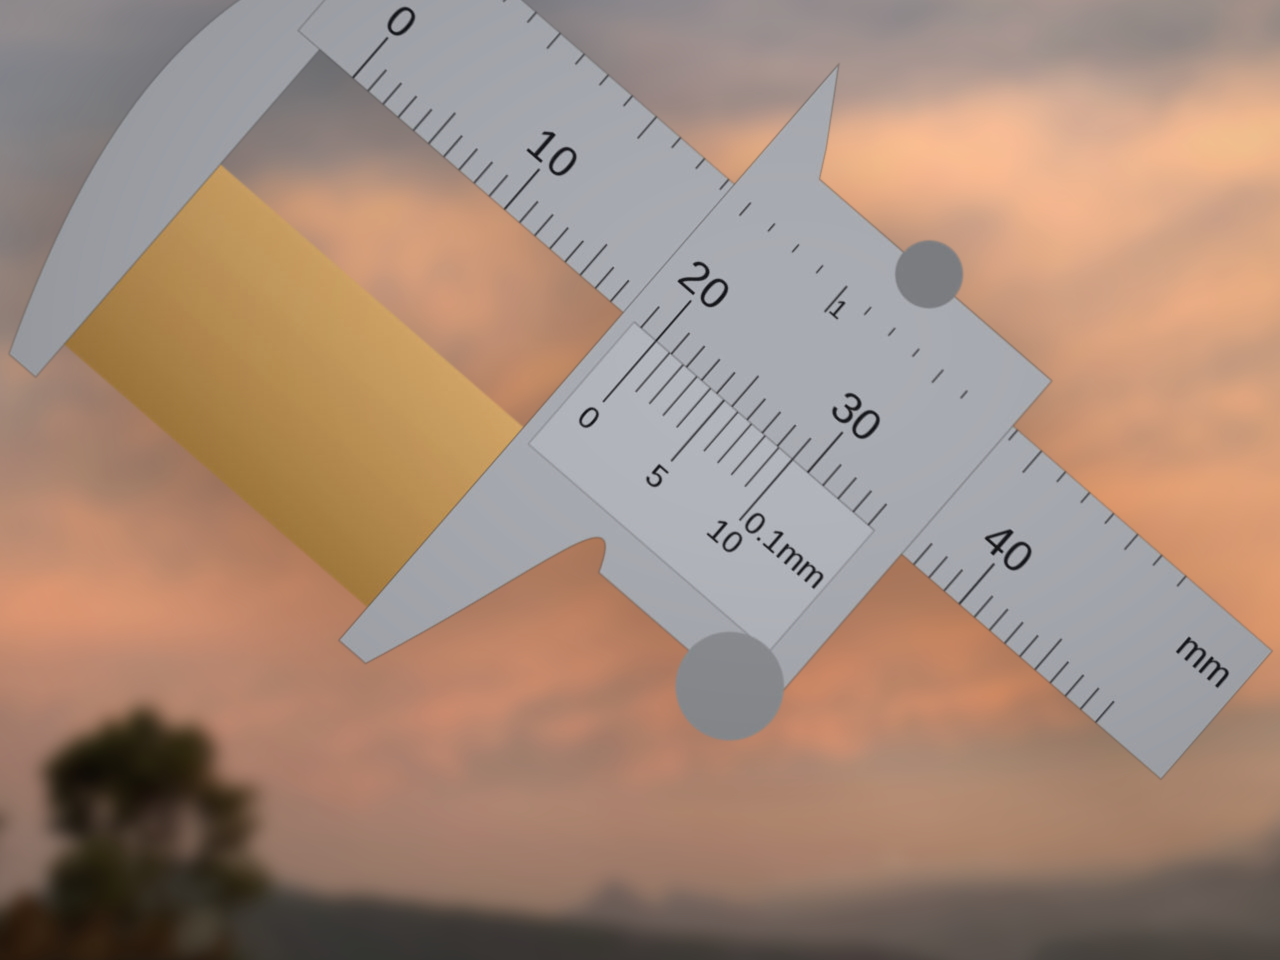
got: 20.0 mm
